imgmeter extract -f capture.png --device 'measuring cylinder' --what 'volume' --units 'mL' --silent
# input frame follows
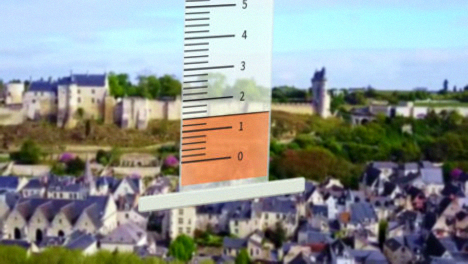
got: 1.4 mL
